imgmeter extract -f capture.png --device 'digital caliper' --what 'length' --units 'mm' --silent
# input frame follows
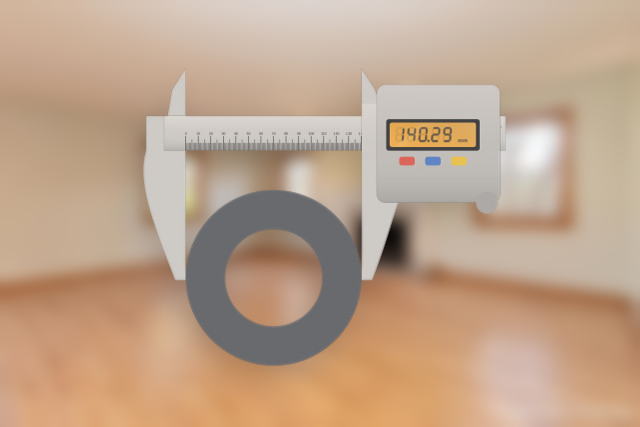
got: 140.29 mm
